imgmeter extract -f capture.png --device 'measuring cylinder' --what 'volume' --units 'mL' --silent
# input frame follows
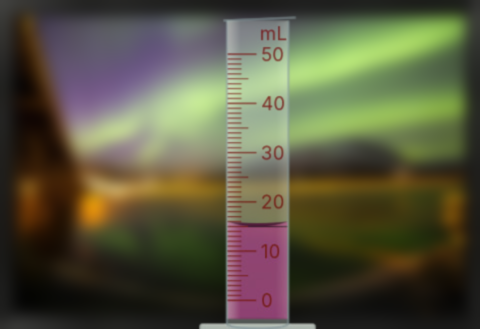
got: 15 mL
